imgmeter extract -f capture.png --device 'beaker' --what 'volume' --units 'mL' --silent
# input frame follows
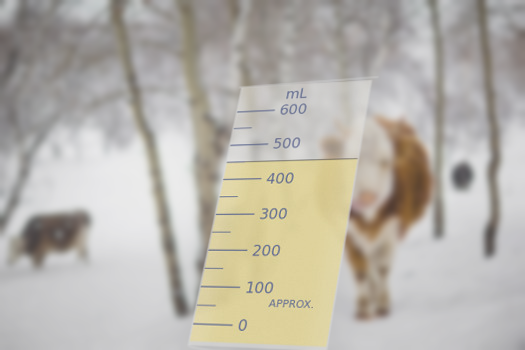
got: 450 mL
